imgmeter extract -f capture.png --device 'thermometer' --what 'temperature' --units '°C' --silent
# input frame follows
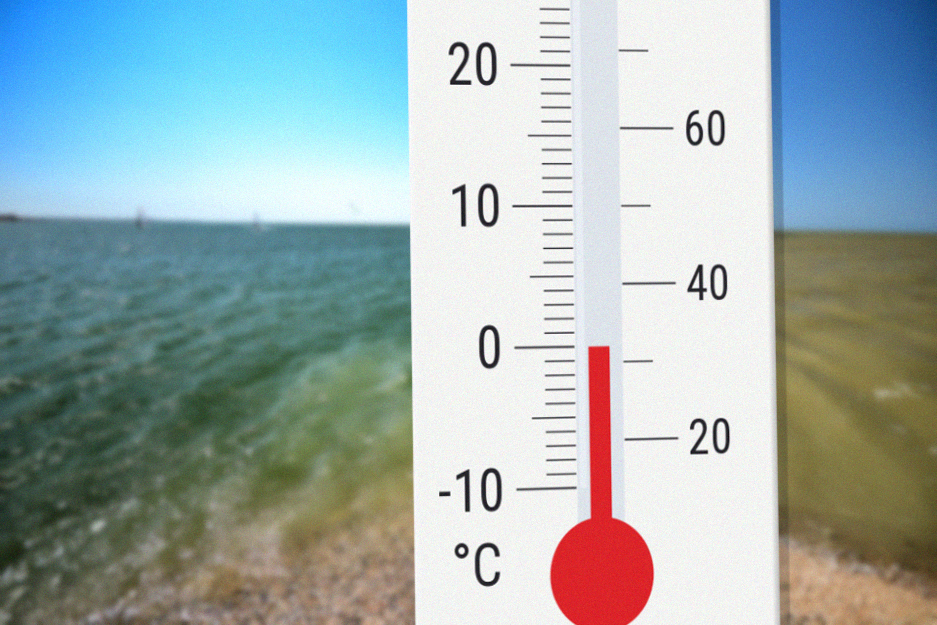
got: 0 °C
